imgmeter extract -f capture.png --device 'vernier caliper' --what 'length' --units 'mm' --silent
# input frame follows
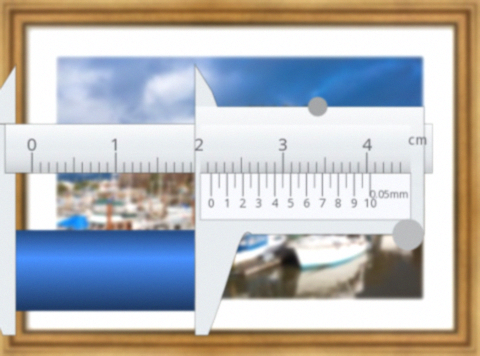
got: 21.4 mm
